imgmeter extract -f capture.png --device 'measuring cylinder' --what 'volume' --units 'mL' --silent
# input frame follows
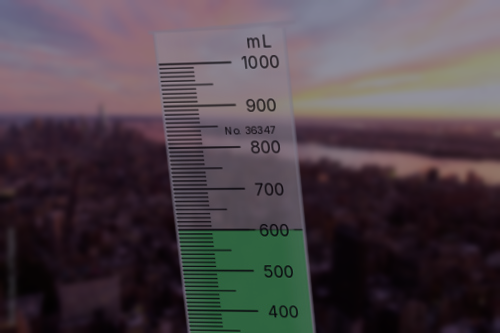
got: 600 mL
